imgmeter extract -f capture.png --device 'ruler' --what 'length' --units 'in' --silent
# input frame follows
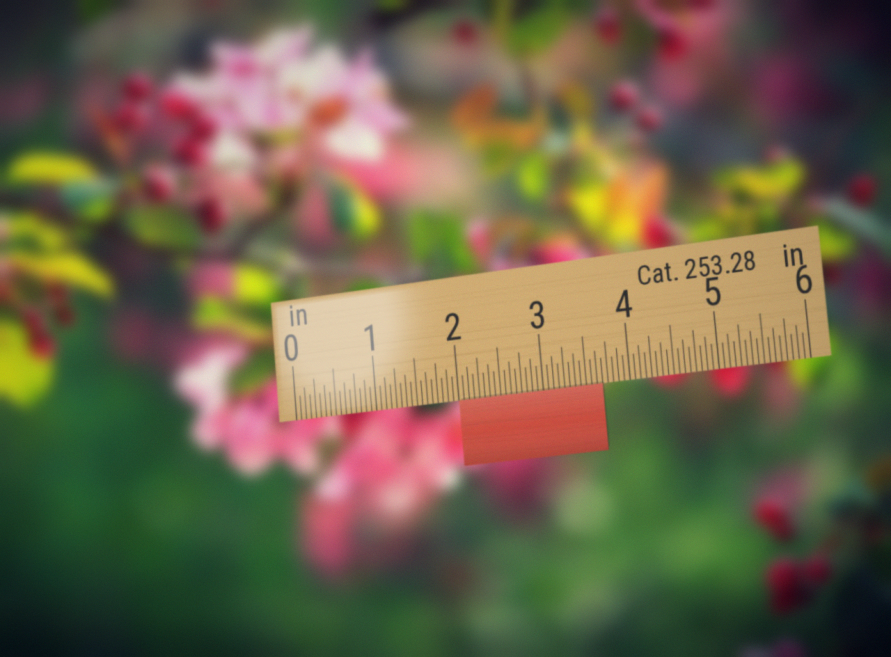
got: 1.6875 in
